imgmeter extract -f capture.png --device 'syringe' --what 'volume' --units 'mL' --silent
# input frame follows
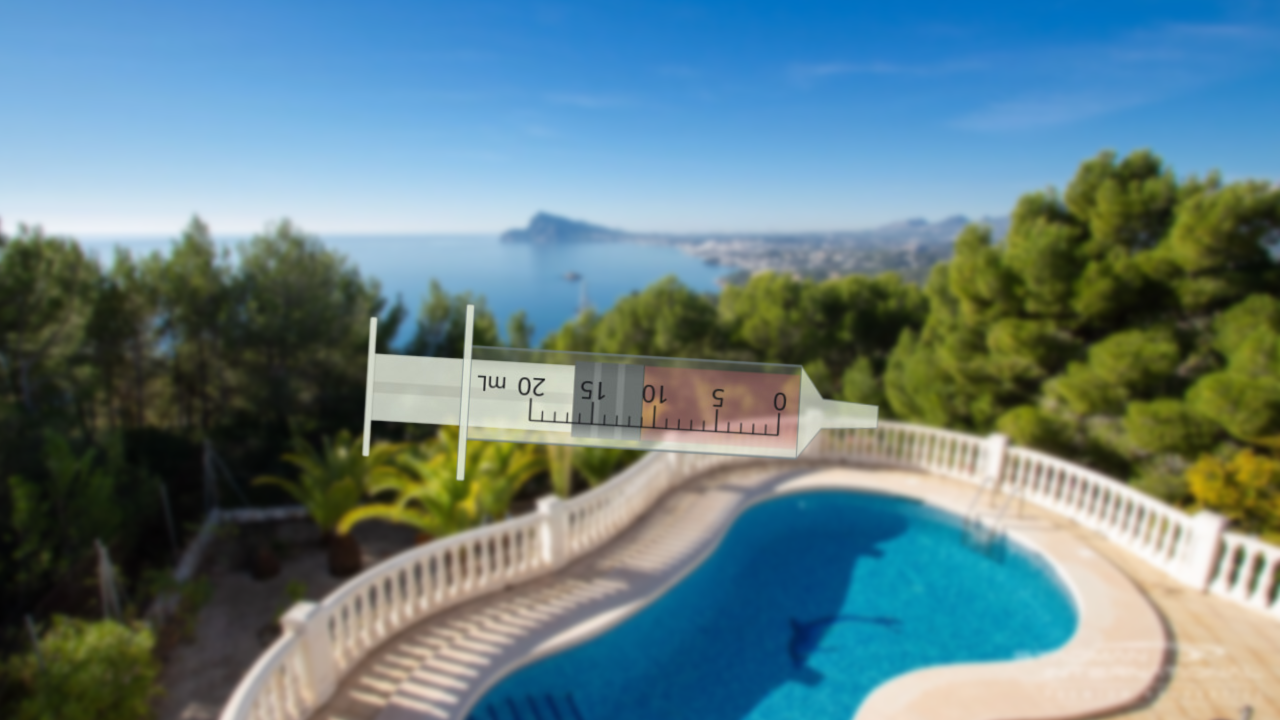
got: 11 mL
